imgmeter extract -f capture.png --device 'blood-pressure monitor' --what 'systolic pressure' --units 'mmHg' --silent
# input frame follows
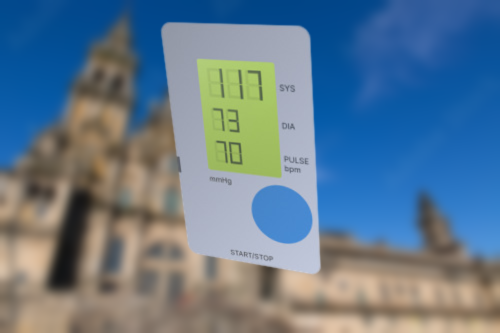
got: 117 mmHg
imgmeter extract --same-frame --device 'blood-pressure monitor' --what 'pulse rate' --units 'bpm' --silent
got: 70 bpm
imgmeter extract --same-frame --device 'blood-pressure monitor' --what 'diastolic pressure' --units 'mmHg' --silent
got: 73 mmHg
